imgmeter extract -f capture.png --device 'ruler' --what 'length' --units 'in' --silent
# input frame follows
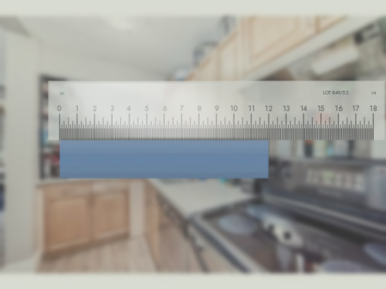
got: 12 in
